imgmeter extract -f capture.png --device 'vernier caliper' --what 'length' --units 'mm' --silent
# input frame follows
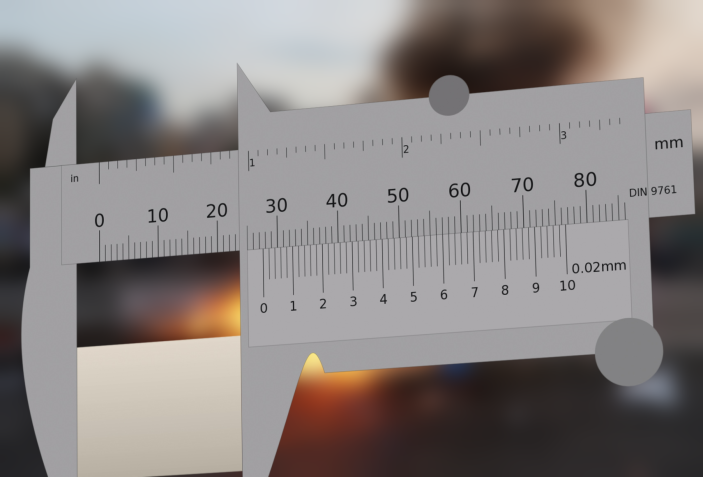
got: 27.6 mm
